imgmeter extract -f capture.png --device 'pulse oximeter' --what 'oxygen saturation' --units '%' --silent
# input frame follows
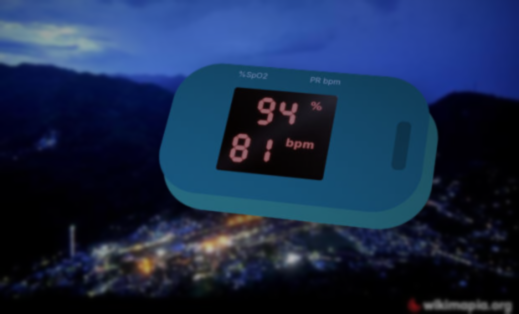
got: 94 %
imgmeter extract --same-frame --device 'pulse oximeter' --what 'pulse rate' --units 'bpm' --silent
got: 81 bpm
